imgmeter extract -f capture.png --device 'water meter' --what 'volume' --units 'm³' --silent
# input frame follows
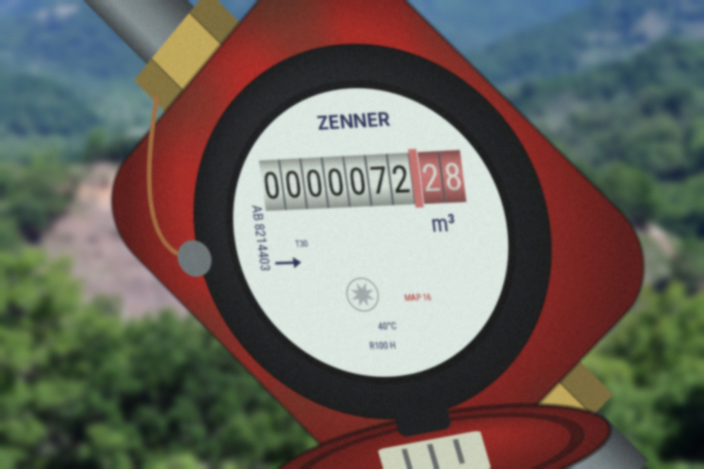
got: 72.28 m³
